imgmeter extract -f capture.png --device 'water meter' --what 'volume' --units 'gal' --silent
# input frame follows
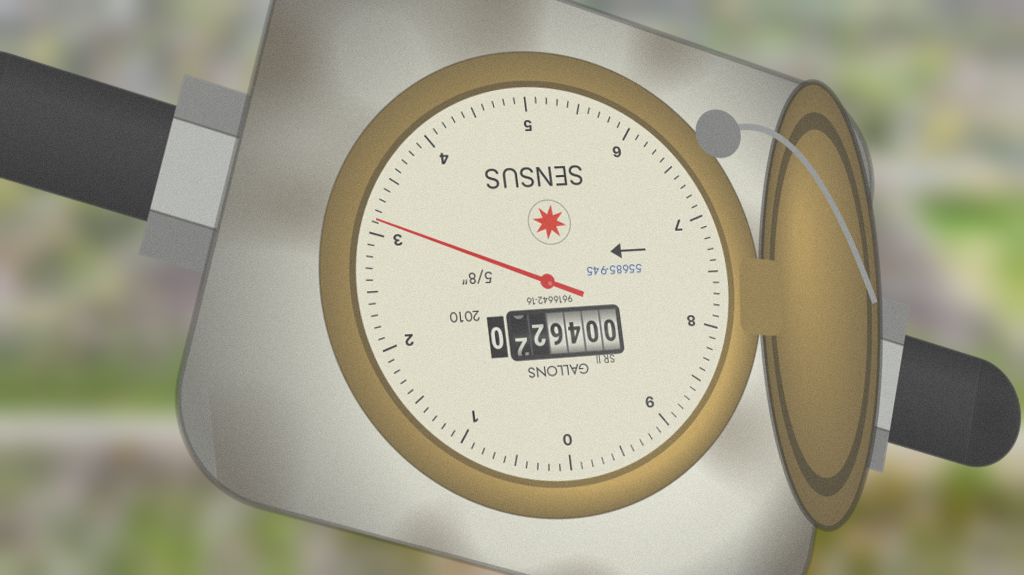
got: 46223.1 gal
